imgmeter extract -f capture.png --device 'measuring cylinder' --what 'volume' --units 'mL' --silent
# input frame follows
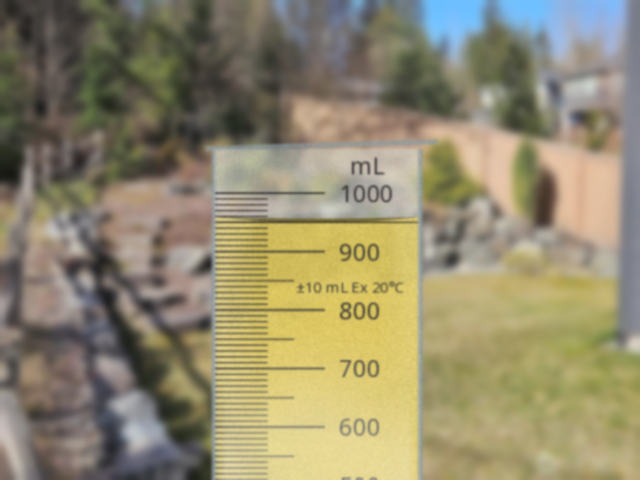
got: 950 mL
